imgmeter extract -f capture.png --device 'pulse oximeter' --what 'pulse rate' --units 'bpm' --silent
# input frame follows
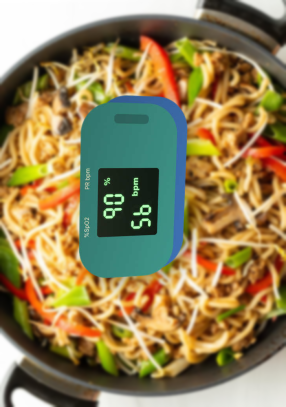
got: 56 bpm
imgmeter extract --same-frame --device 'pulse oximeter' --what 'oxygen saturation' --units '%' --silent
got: 90 %
